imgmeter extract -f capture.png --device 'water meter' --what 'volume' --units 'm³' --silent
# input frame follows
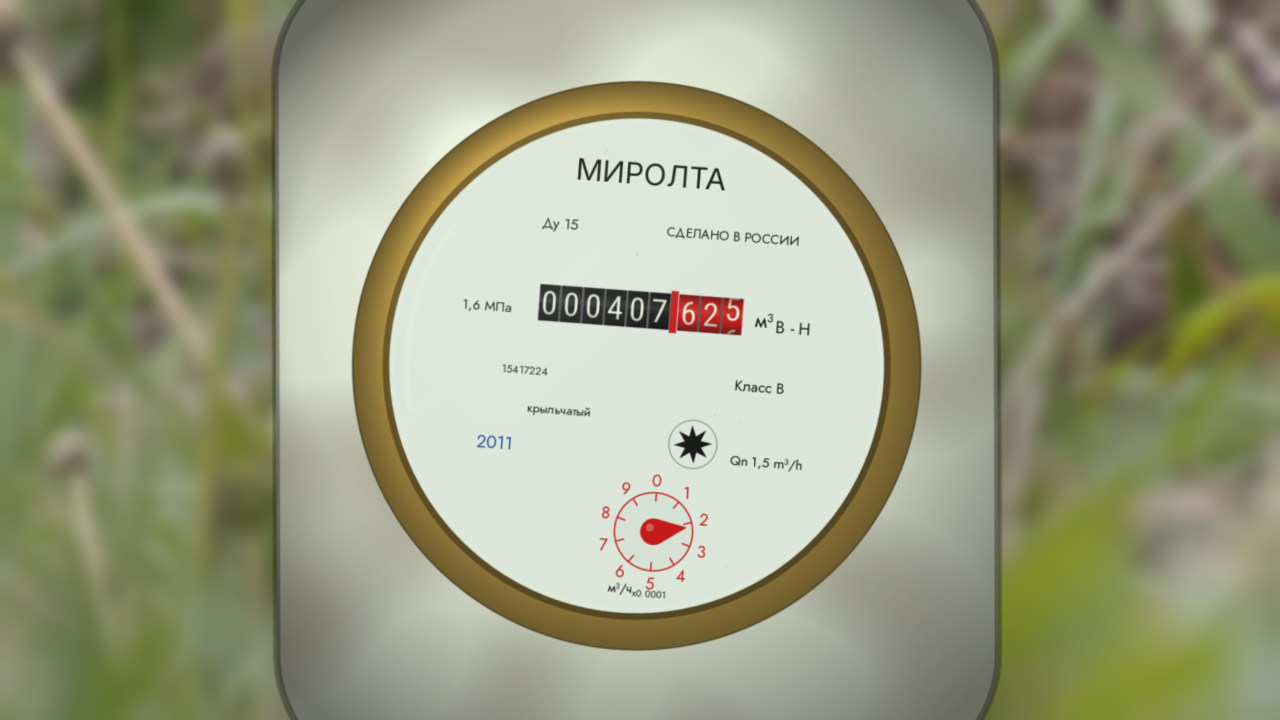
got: 407.6252 m³
